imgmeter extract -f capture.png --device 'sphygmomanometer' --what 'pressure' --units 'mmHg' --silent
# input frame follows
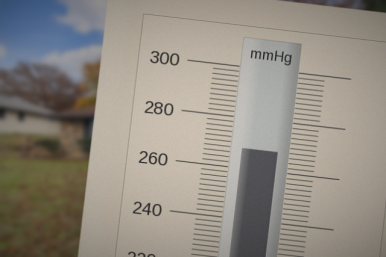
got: 268 mmHg
